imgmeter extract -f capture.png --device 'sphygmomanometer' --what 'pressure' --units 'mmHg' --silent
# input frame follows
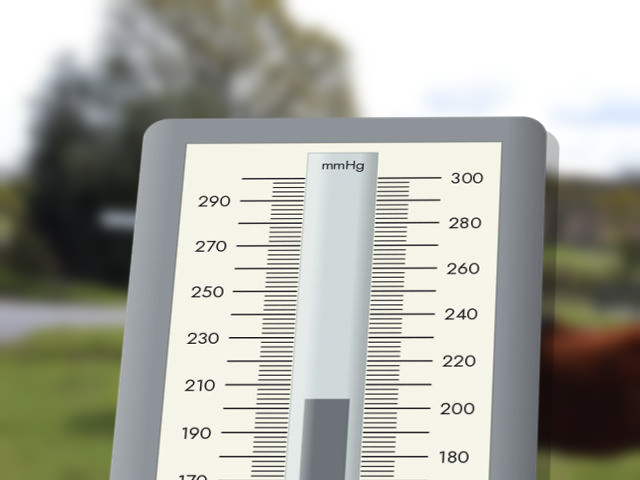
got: 204 mmHg
